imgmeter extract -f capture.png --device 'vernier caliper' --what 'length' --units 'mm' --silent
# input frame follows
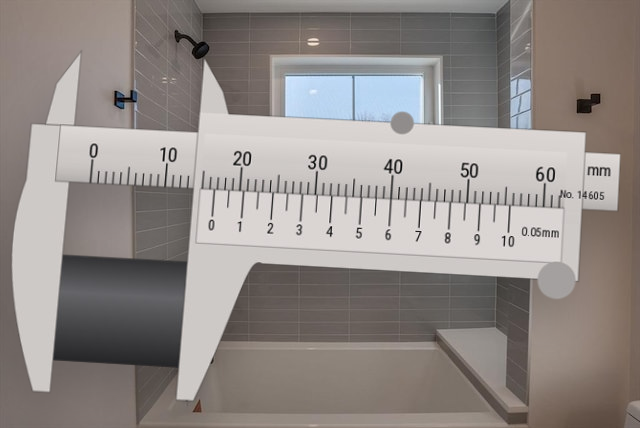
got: 16.6 mm
